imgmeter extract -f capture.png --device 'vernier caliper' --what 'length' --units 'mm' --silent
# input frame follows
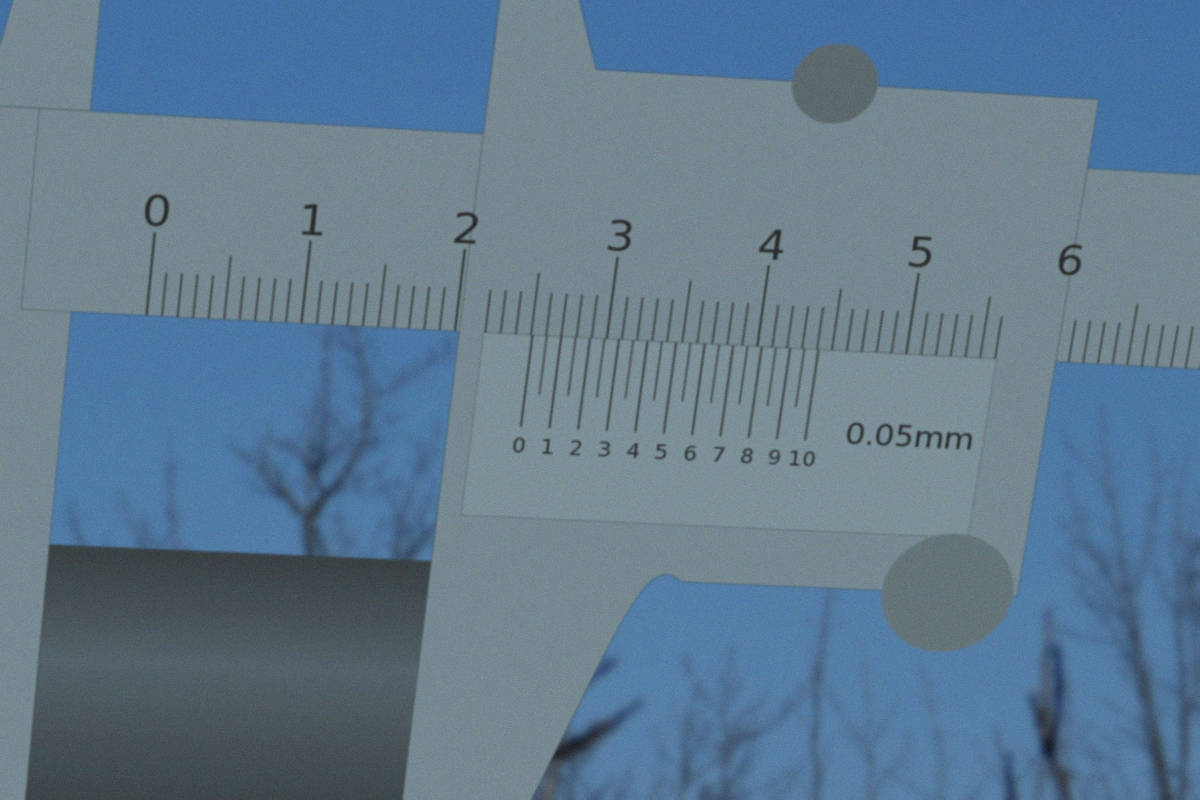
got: 25.1 mm
